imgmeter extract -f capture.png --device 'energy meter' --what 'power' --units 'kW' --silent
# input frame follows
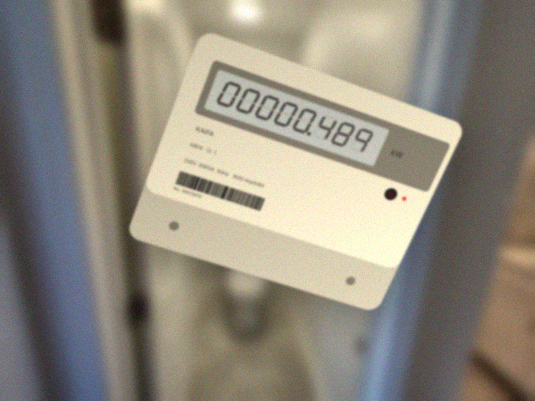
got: 0.489 kW
